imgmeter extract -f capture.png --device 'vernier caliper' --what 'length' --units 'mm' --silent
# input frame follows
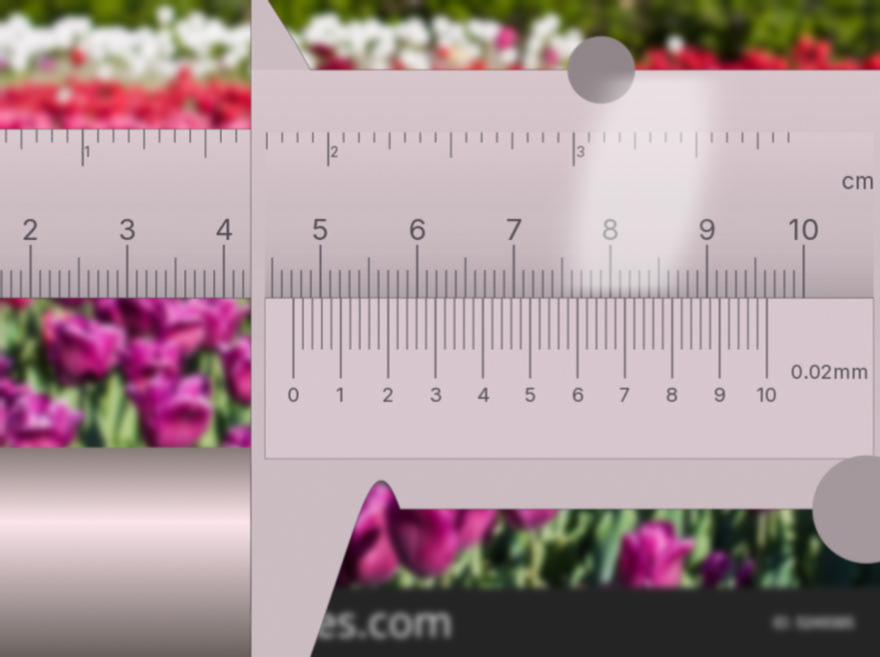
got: 47.2 mm
